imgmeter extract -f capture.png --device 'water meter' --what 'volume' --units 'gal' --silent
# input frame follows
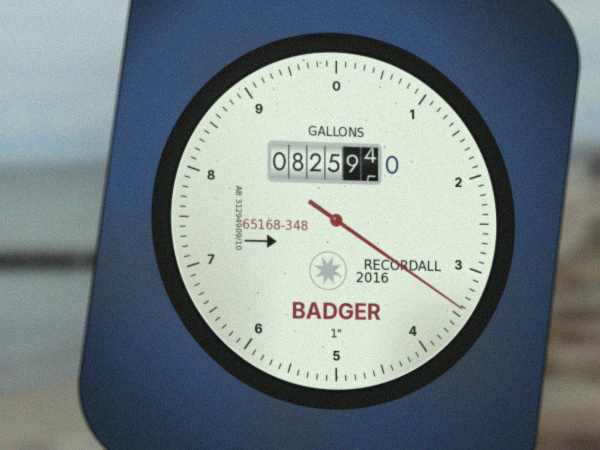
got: 825943.4 gal
